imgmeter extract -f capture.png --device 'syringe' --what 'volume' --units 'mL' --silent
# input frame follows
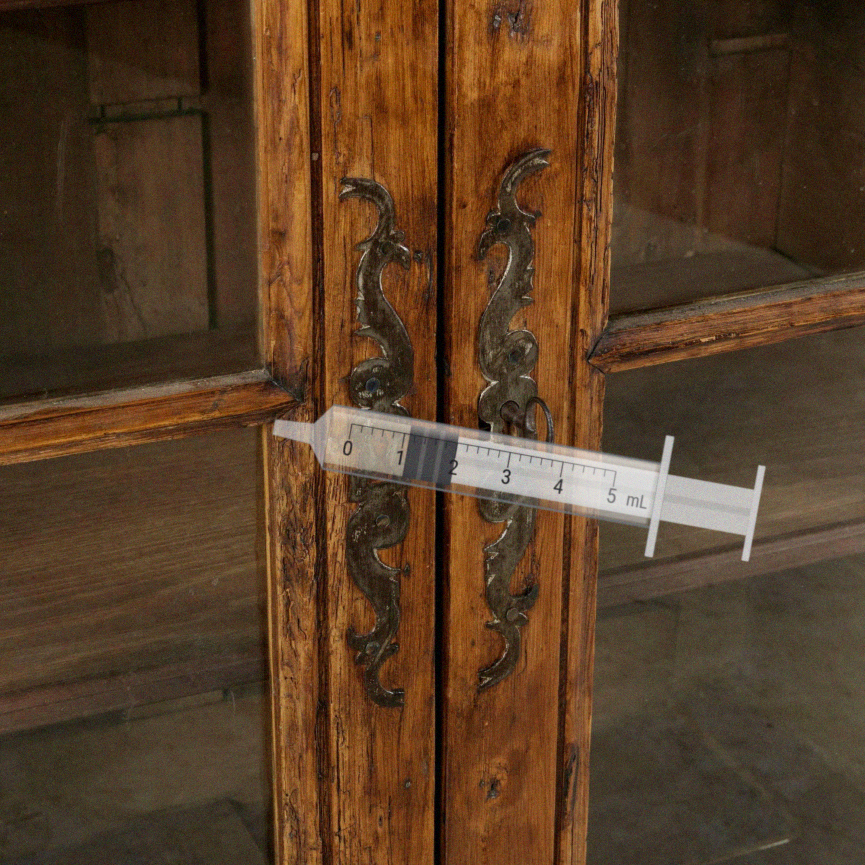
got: 1.1 mL
